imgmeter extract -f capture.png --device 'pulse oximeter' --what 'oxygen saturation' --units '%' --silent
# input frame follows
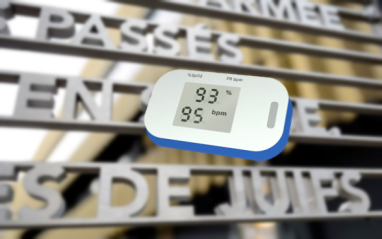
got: 93 %
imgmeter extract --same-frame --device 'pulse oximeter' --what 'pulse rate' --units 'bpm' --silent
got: 95 bpm
